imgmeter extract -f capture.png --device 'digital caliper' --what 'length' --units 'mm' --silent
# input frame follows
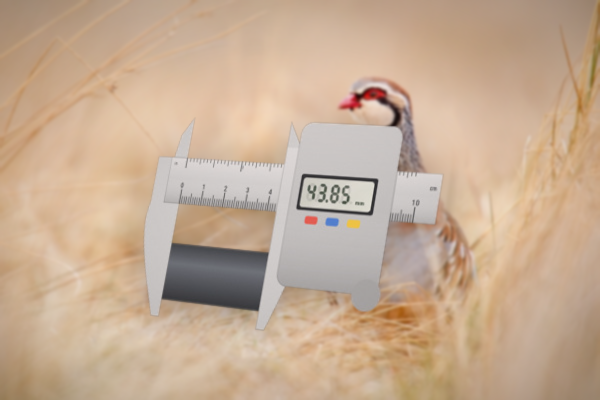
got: 43.85 mm
